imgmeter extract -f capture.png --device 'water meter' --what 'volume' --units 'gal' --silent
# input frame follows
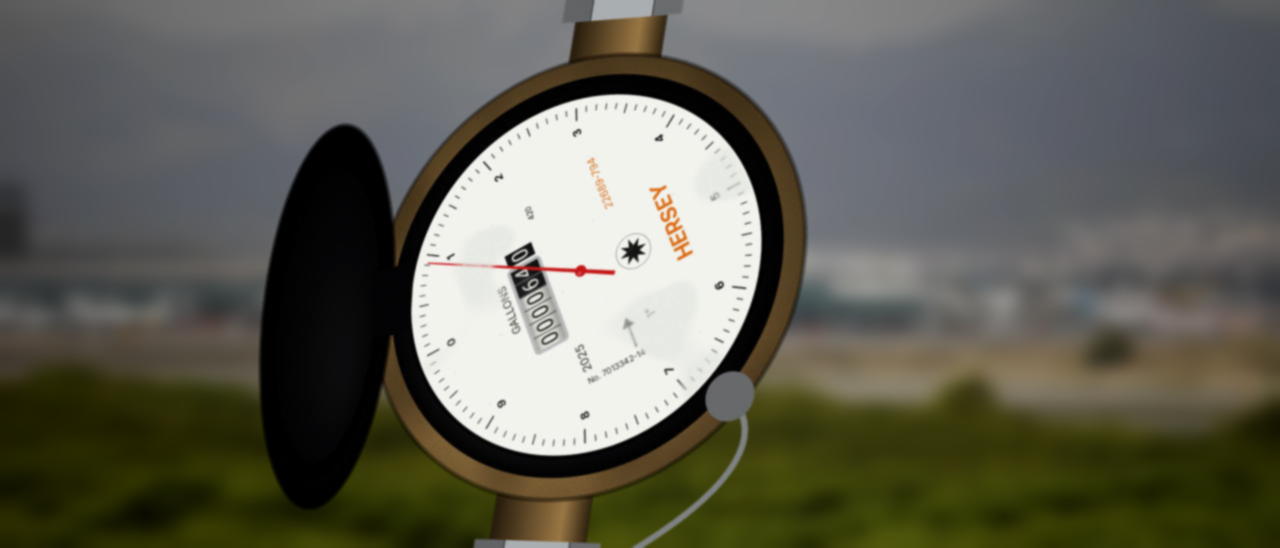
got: 640.9 gal
